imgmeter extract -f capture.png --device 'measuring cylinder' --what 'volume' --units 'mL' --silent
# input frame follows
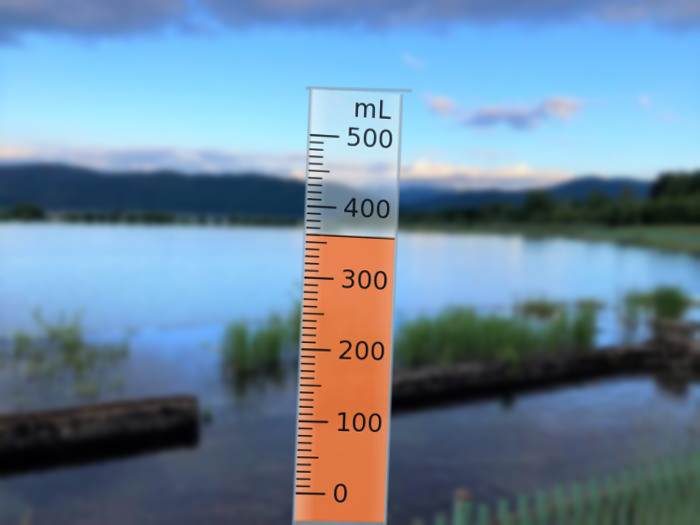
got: 360 mL
